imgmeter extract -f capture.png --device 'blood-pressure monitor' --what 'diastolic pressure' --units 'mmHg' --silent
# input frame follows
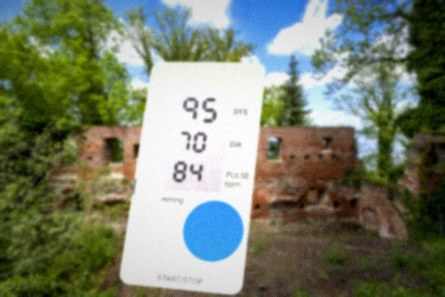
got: 70 mmHg
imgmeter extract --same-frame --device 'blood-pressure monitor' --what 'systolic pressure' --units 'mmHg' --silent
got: 95 mmHg
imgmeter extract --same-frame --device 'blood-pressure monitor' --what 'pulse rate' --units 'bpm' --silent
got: 84 bpm
